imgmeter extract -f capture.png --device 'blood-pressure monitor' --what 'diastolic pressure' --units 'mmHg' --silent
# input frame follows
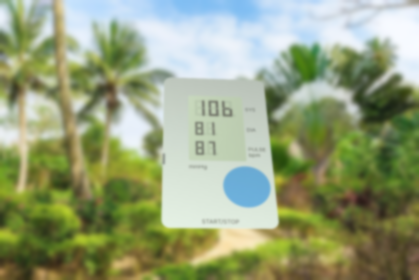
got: 81 mmHg
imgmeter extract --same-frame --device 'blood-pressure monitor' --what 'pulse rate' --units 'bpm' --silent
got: 87 bpm
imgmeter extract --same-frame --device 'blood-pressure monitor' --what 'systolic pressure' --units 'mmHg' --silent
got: 106 mmHg
